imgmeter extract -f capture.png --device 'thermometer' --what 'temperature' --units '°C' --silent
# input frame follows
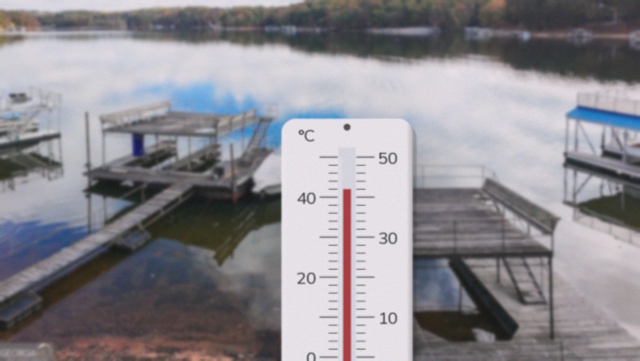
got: 42 °C
